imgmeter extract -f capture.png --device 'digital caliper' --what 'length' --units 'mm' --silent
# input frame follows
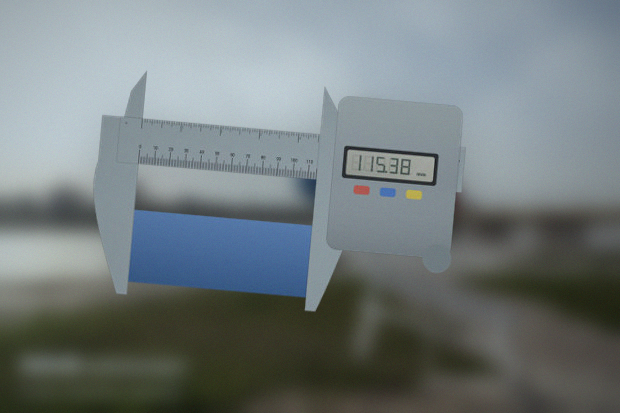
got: 115.38 mm
